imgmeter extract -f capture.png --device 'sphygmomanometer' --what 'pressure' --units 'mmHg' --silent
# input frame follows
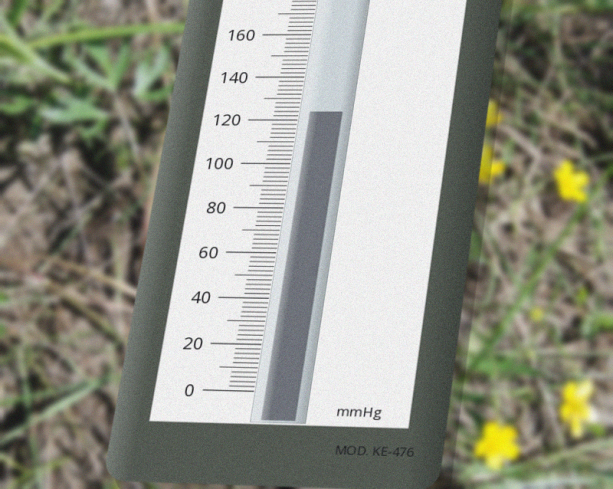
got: 124 mmHg
